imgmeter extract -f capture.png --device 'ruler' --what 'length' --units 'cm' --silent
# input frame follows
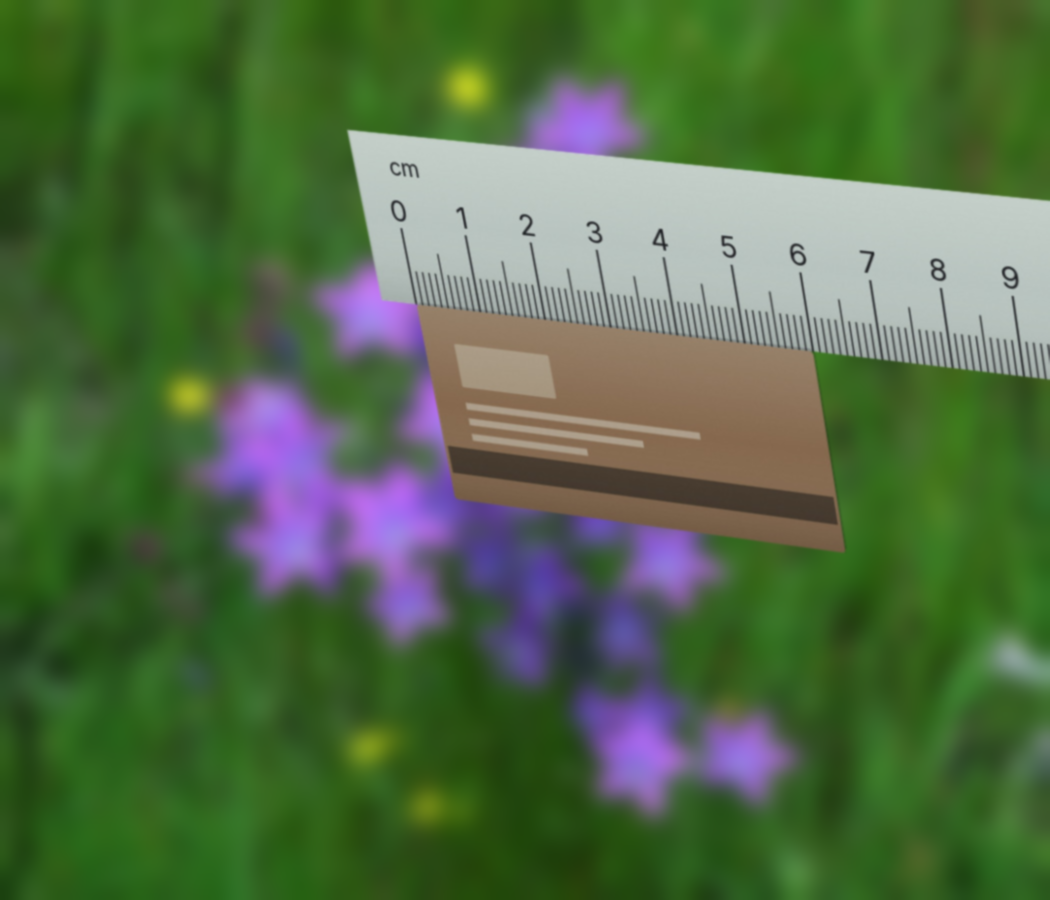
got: 6 cm
